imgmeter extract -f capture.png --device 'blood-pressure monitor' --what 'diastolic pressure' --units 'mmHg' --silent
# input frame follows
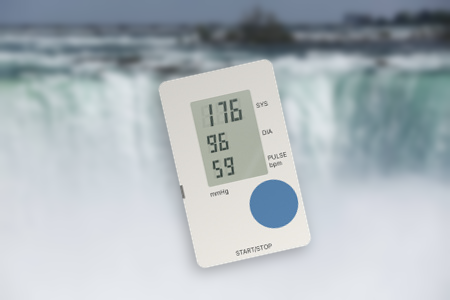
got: 96 mmHg
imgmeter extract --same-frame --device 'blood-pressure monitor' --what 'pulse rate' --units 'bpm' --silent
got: 59 bpm
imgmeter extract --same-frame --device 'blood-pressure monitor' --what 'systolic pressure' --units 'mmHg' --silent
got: 176 mmHg
